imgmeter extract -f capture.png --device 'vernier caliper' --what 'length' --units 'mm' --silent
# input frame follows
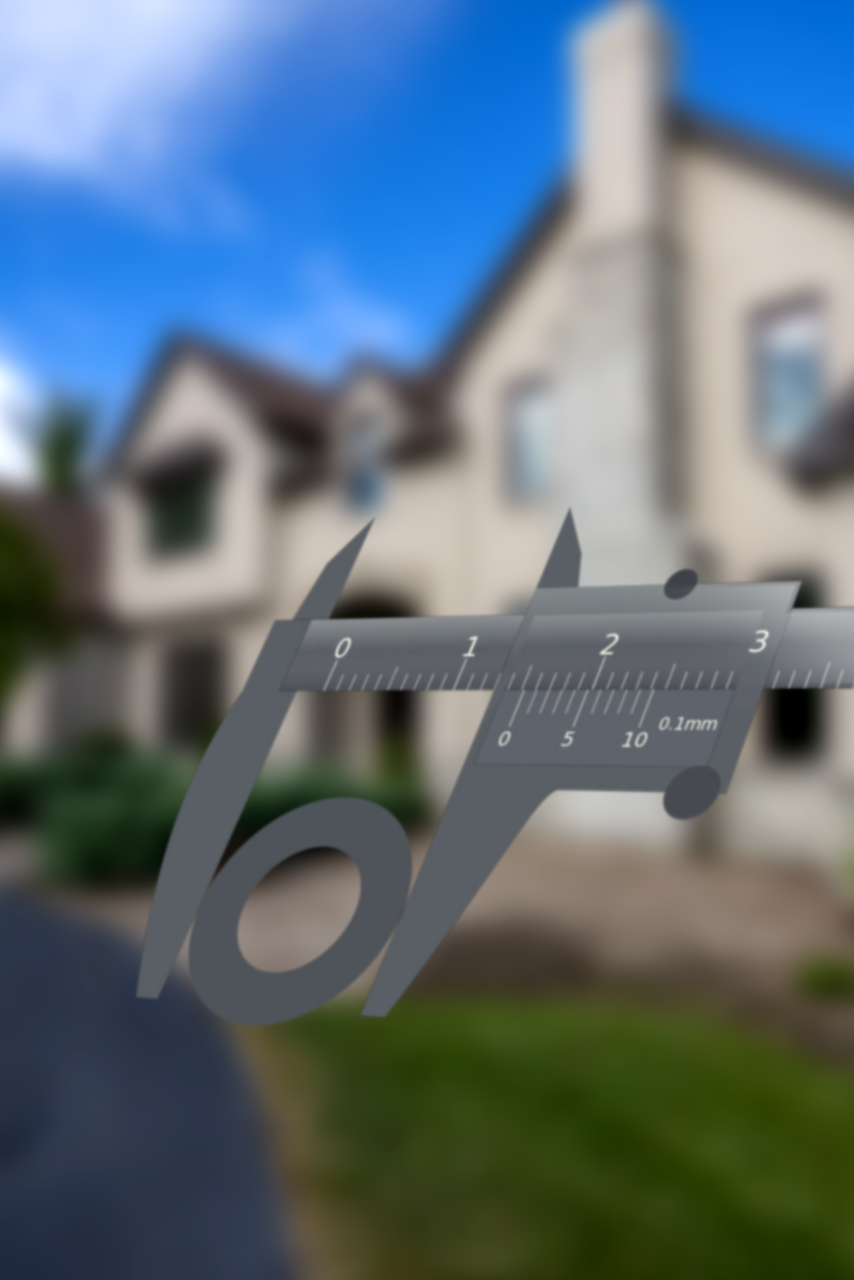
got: 15.2 mm
